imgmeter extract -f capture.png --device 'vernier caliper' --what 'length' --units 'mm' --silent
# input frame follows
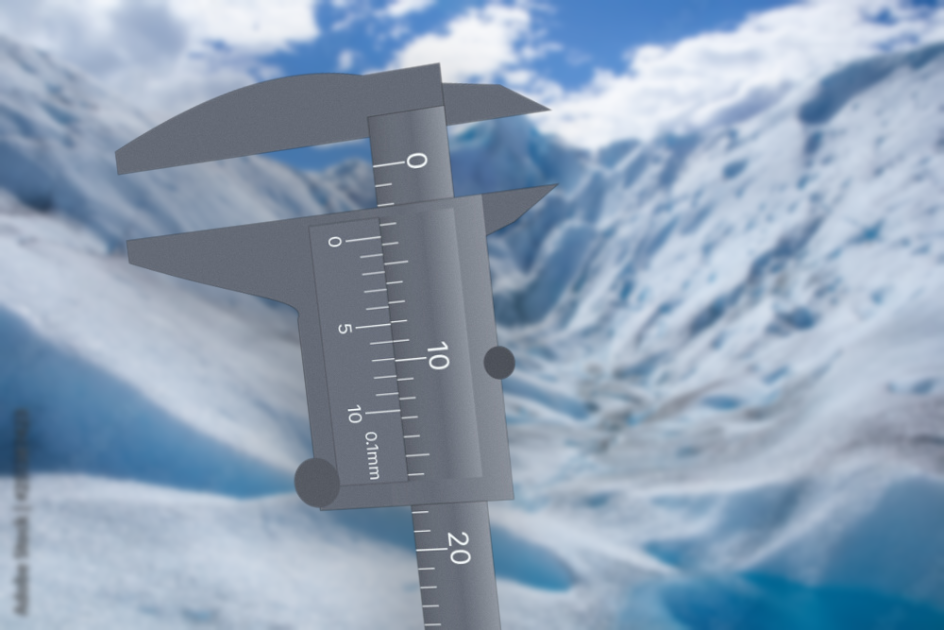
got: 3.6 mm
